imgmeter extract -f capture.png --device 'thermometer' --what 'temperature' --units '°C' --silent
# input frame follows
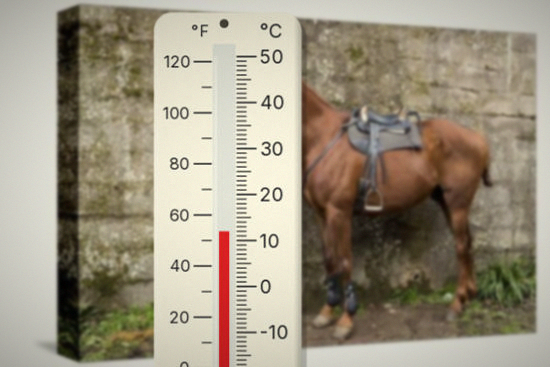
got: 12 °C
